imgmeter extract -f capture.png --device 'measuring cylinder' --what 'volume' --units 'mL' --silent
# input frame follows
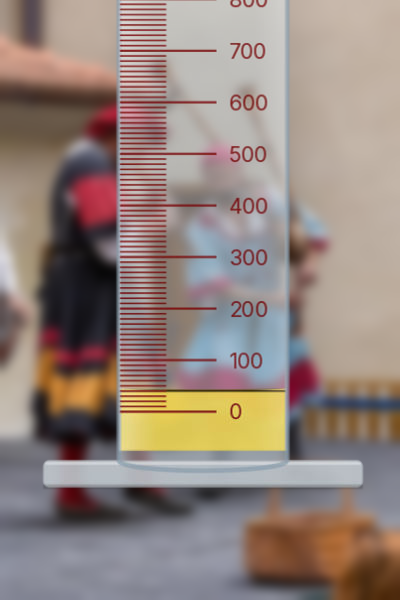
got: 40 mL
